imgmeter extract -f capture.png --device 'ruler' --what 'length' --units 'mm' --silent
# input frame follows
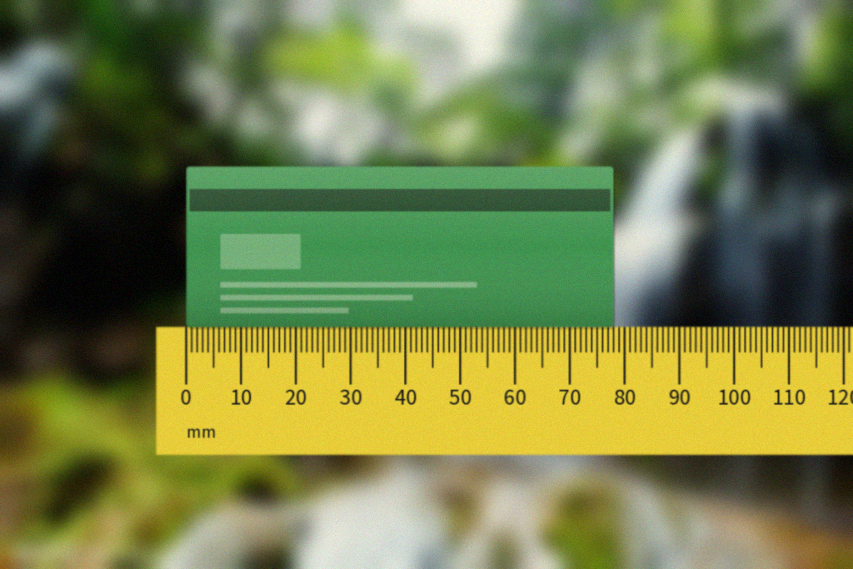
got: 78 mm
